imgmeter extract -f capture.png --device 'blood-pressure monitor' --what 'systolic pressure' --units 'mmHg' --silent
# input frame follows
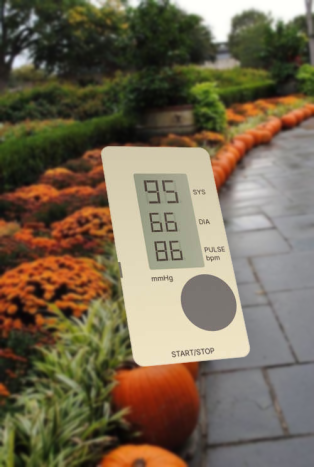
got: 95 mmHg
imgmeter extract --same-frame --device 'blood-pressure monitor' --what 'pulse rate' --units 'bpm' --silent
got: 86 bpm
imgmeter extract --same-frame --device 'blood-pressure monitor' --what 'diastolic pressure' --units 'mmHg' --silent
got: 66 mmHg
